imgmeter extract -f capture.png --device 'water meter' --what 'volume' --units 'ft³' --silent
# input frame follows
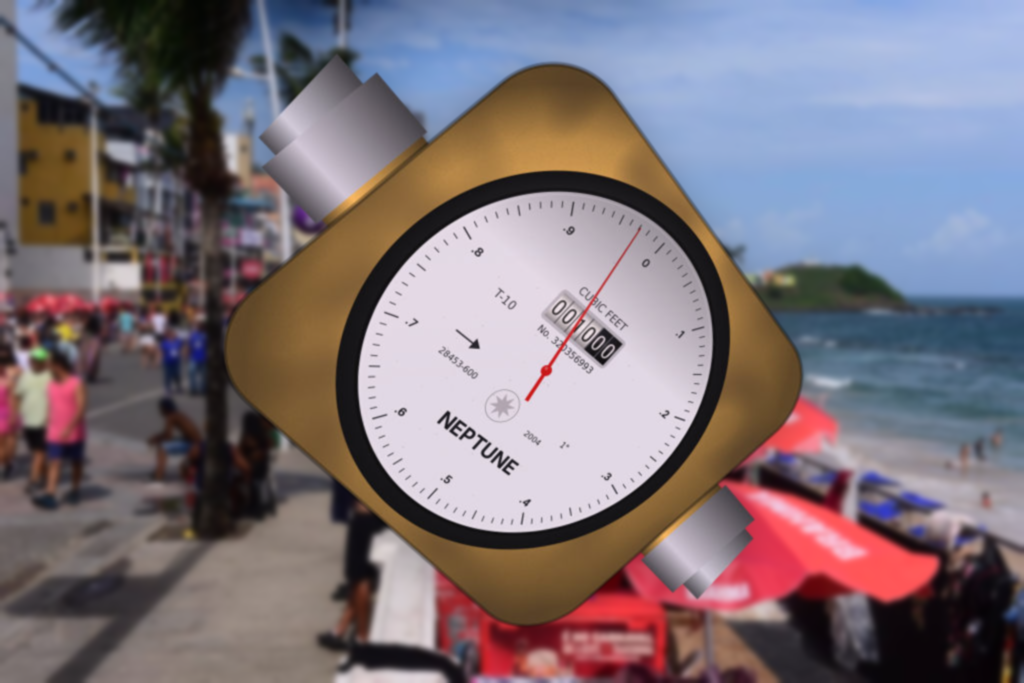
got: 999.97 ft³
